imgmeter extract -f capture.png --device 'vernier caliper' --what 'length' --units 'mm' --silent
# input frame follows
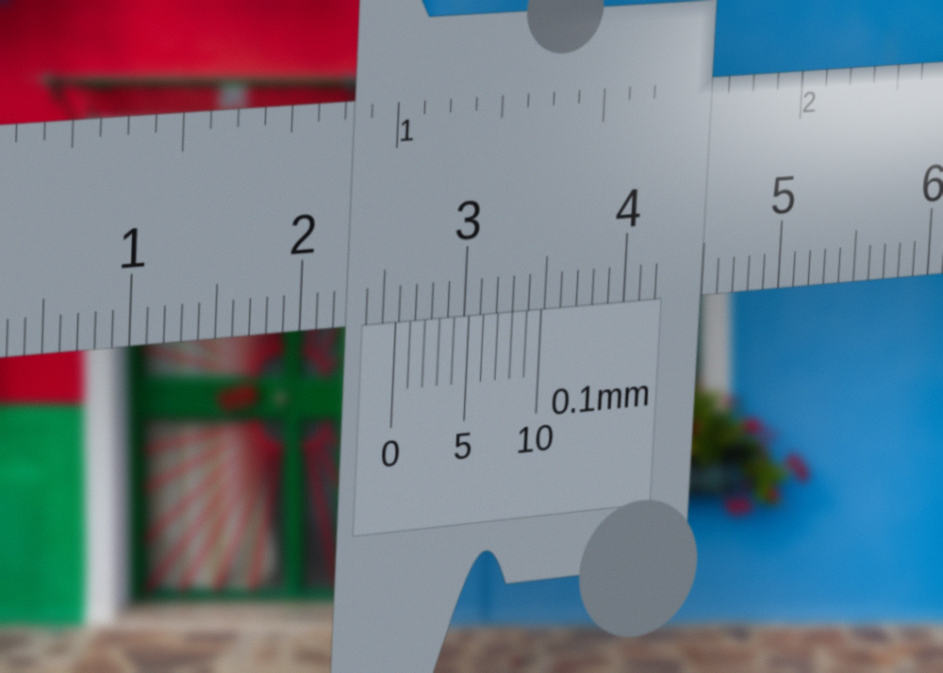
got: 25.8 mm
